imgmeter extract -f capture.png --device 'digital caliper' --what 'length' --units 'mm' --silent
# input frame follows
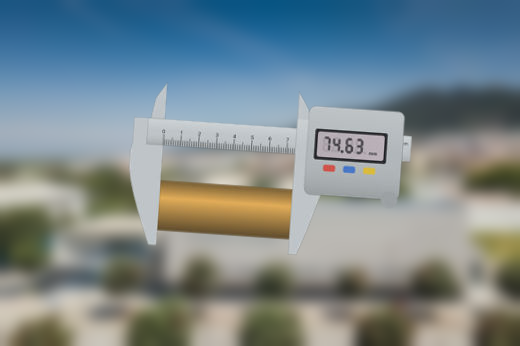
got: 74.63 mm
